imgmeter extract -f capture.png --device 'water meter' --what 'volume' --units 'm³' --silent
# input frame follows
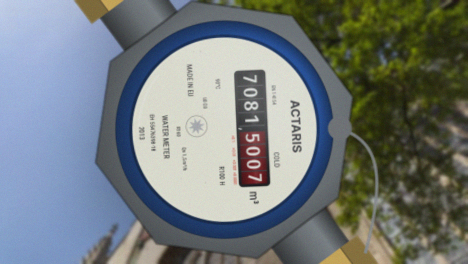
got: 7081.5007 m³
